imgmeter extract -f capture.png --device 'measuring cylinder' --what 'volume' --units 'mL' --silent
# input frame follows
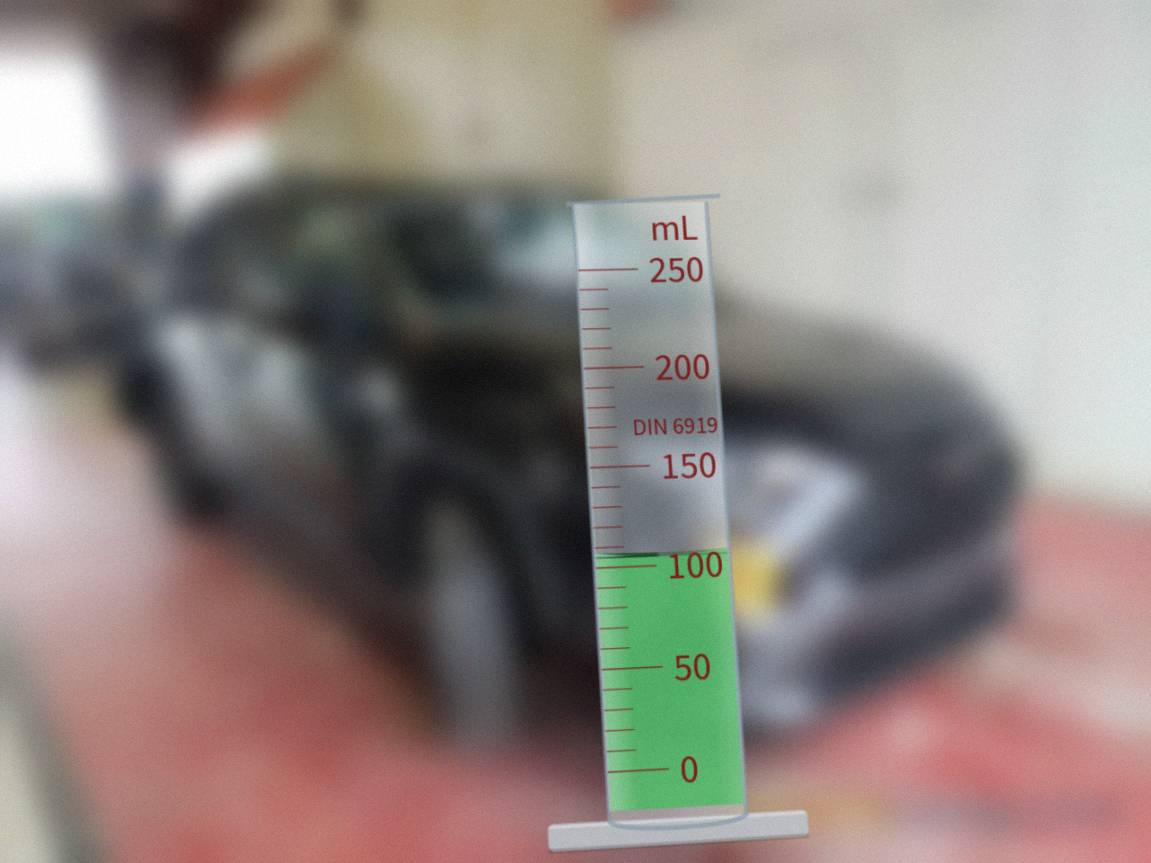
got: 105 mL
